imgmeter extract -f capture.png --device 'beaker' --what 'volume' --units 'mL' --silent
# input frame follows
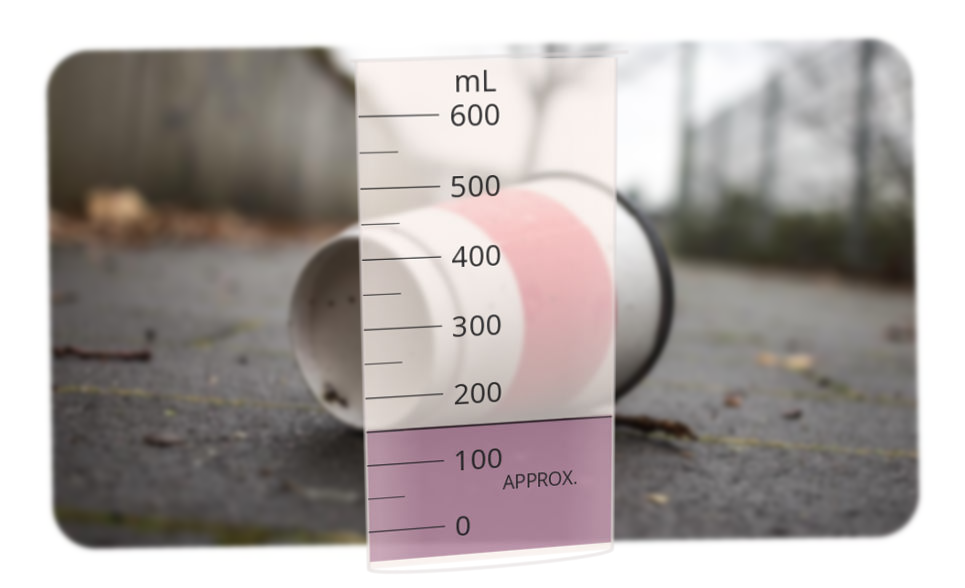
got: 150 mL
